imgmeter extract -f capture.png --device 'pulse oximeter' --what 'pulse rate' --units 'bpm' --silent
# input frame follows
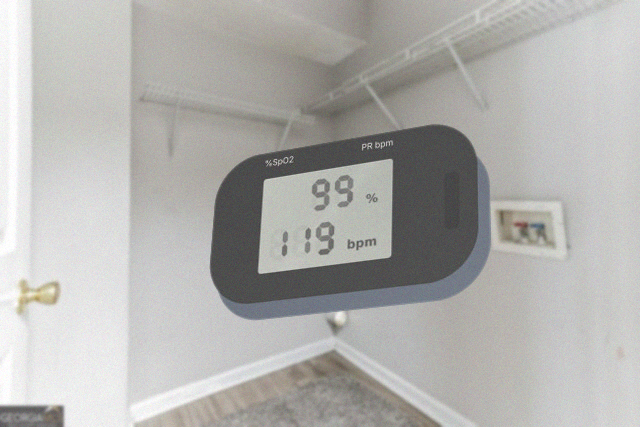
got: 119 bpm
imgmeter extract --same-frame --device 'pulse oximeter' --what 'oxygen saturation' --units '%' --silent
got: 99 %
